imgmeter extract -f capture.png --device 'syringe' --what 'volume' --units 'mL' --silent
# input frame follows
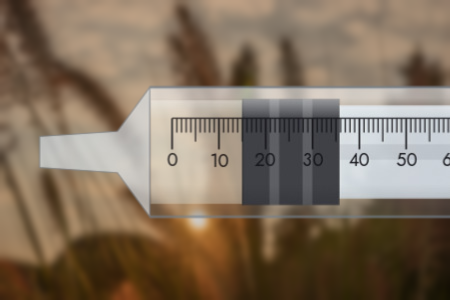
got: 15 mL
